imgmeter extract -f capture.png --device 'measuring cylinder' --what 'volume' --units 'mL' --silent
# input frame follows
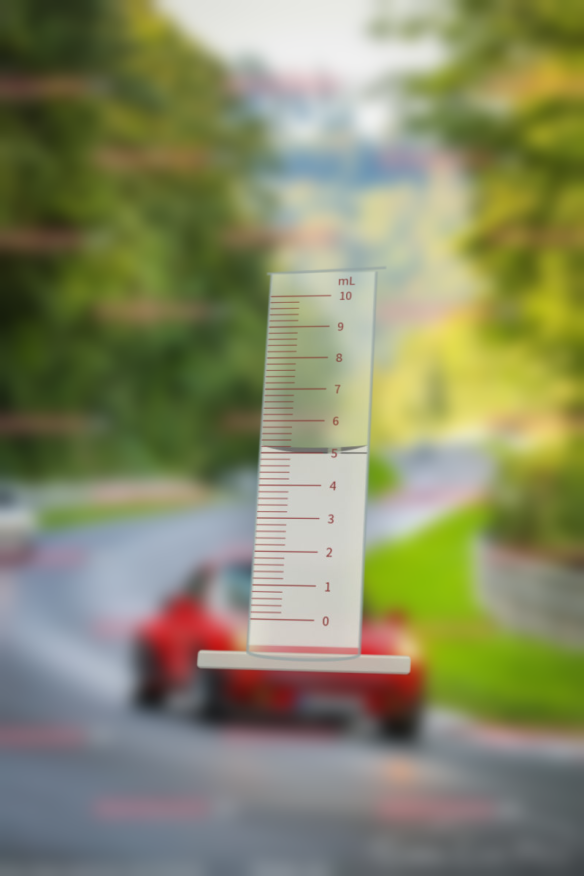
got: 5 mL
